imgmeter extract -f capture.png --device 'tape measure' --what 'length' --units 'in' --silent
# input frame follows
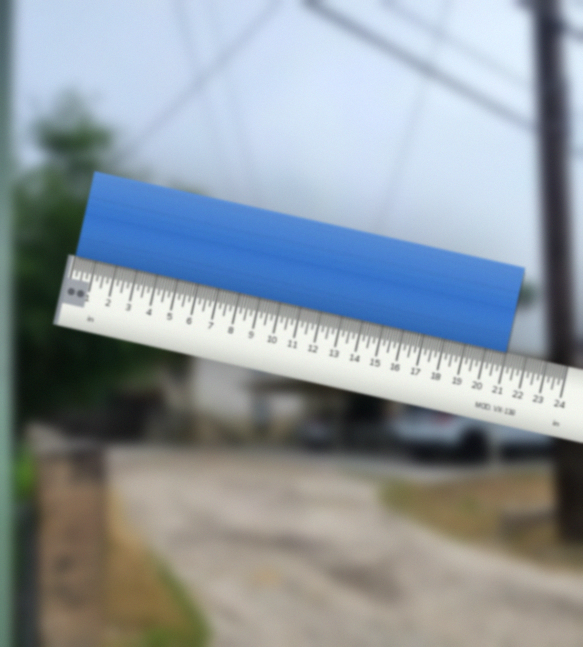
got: 21 in
